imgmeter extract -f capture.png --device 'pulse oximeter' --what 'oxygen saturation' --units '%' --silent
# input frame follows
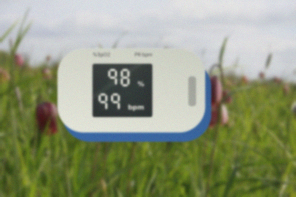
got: 98 %
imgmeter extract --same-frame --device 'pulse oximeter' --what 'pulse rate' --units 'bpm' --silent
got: 99 bpm
